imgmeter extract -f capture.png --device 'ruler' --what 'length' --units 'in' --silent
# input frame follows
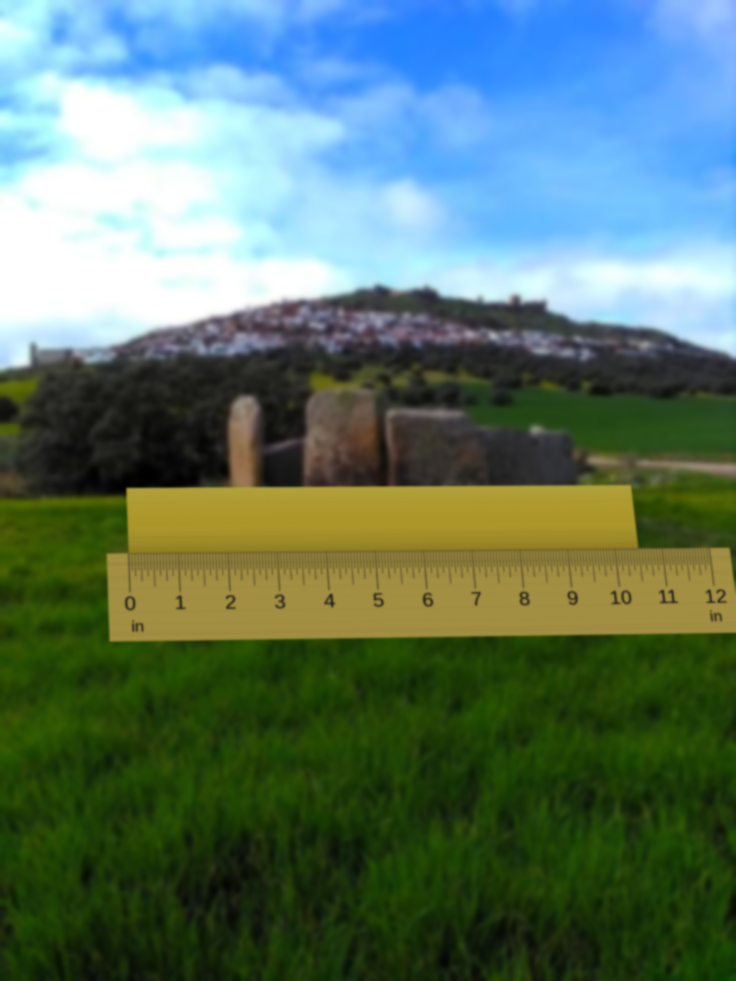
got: 10.5 in
